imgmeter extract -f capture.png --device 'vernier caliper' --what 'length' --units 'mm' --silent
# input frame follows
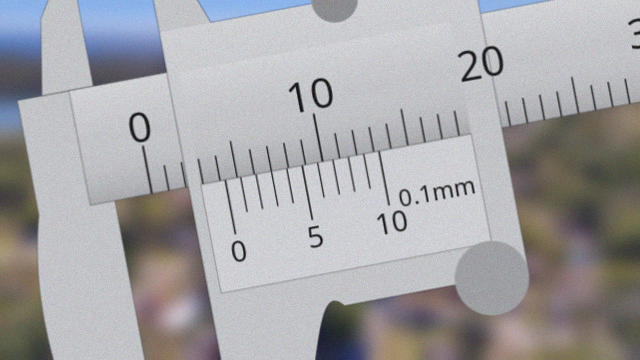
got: 4.3 mm
